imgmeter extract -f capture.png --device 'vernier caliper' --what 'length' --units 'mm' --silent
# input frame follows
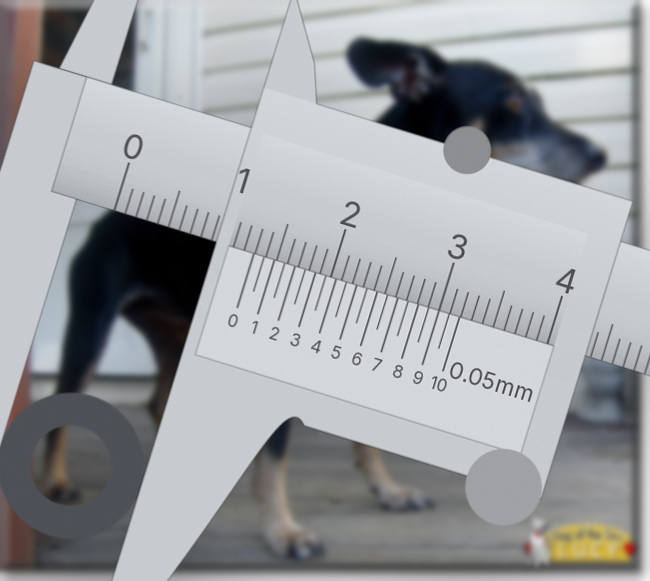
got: 12.9 mm
